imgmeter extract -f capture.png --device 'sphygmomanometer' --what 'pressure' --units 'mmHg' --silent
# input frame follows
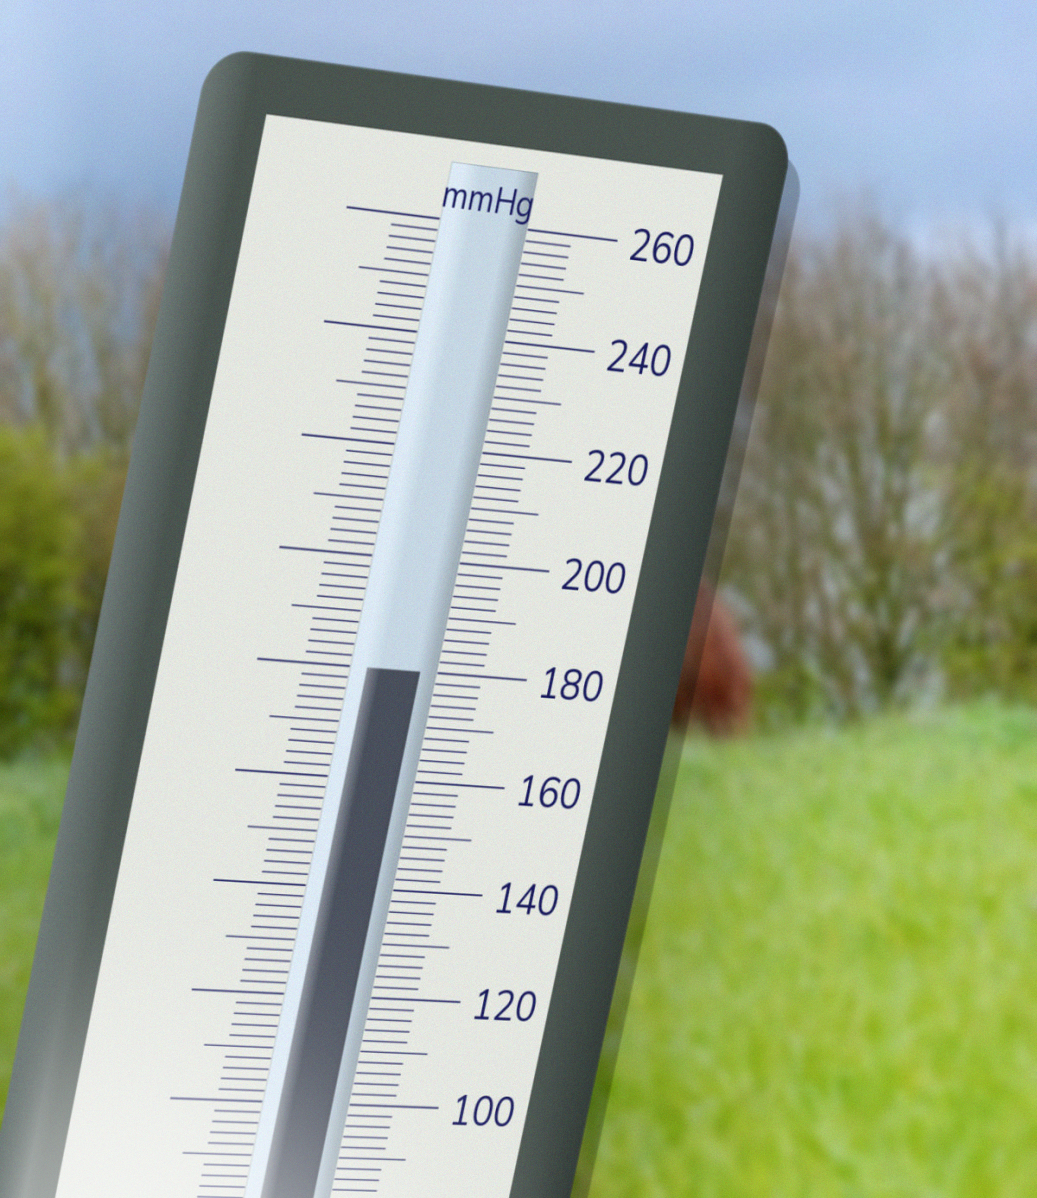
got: 180 mmHg
